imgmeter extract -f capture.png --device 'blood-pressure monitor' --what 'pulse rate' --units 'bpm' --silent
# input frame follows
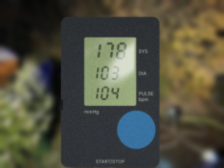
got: 104 bpm
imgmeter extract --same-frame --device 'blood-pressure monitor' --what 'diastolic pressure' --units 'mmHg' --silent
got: 103 mmHg
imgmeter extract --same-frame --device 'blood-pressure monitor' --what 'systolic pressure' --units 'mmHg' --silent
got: 178 mmHg
